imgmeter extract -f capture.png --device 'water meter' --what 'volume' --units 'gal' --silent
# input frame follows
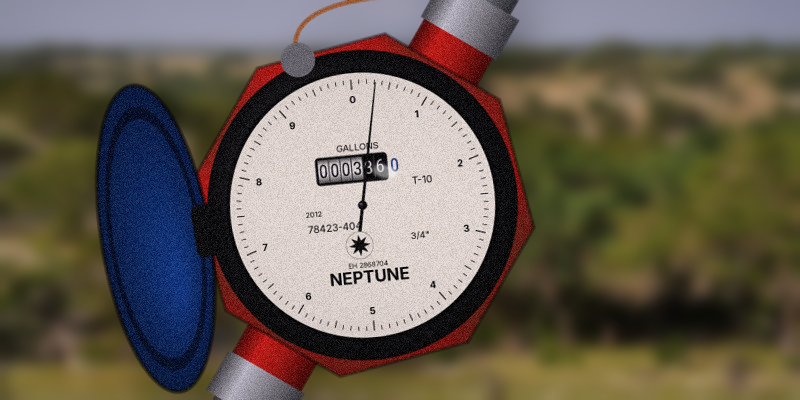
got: 3860.3 gal
